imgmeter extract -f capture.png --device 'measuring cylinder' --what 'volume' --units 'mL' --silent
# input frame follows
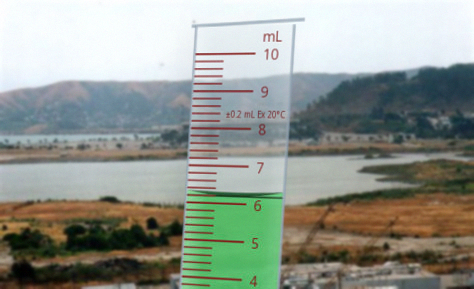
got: 6.2 mL
